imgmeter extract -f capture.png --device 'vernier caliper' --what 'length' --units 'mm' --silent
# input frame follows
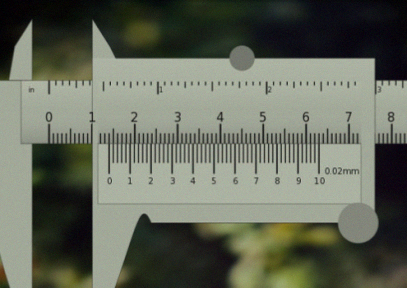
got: 14.0 mm
